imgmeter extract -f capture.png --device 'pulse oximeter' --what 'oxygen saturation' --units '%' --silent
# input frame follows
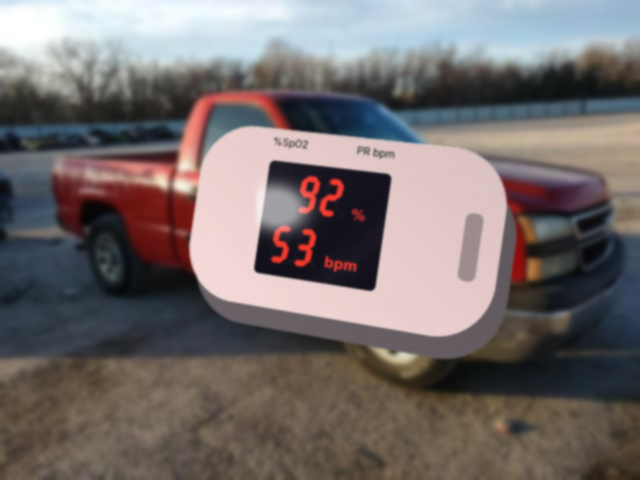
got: 92 %
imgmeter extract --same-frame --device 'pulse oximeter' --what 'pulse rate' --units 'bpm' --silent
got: 53 bpm
